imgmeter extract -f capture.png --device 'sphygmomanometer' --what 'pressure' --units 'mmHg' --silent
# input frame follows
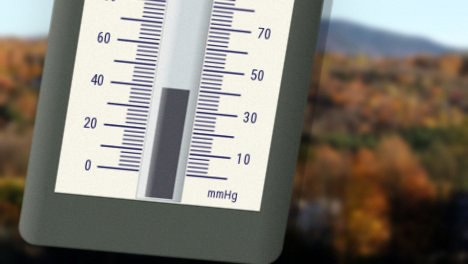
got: 40 mmHg
